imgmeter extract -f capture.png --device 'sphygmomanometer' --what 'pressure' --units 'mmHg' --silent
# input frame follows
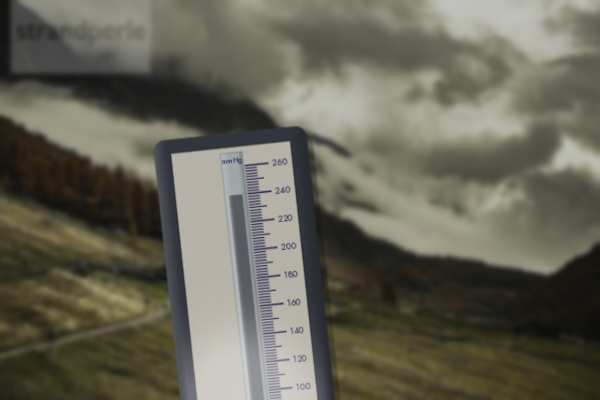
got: 240 mmHg
